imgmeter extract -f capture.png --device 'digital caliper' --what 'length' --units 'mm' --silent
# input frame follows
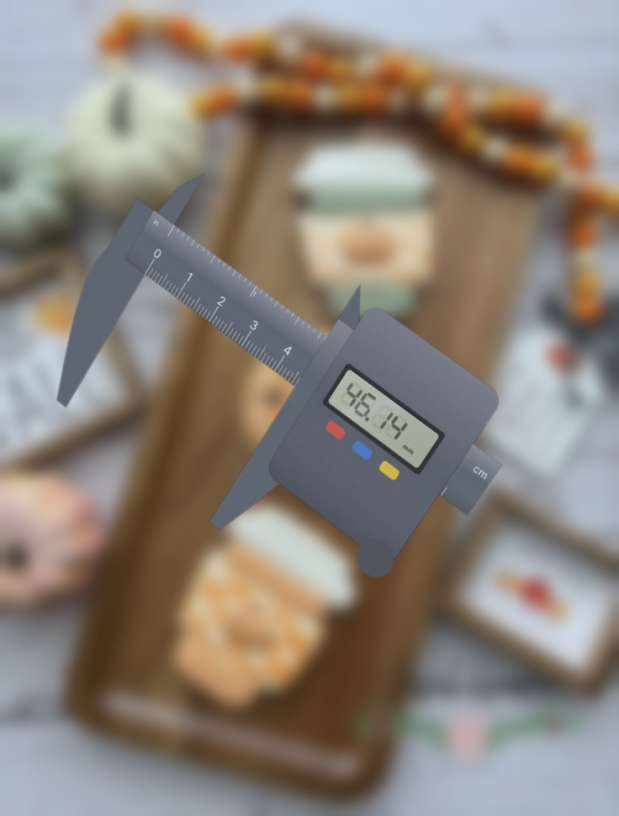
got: 46.14 mm
